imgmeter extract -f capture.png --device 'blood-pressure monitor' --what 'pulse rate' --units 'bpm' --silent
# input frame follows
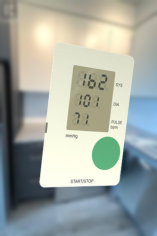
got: 71 bpm
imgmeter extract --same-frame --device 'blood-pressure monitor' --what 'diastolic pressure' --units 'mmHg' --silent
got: 101 mmHg
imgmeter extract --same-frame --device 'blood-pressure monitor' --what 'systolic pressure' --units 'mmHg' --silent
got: 162 mmHg
